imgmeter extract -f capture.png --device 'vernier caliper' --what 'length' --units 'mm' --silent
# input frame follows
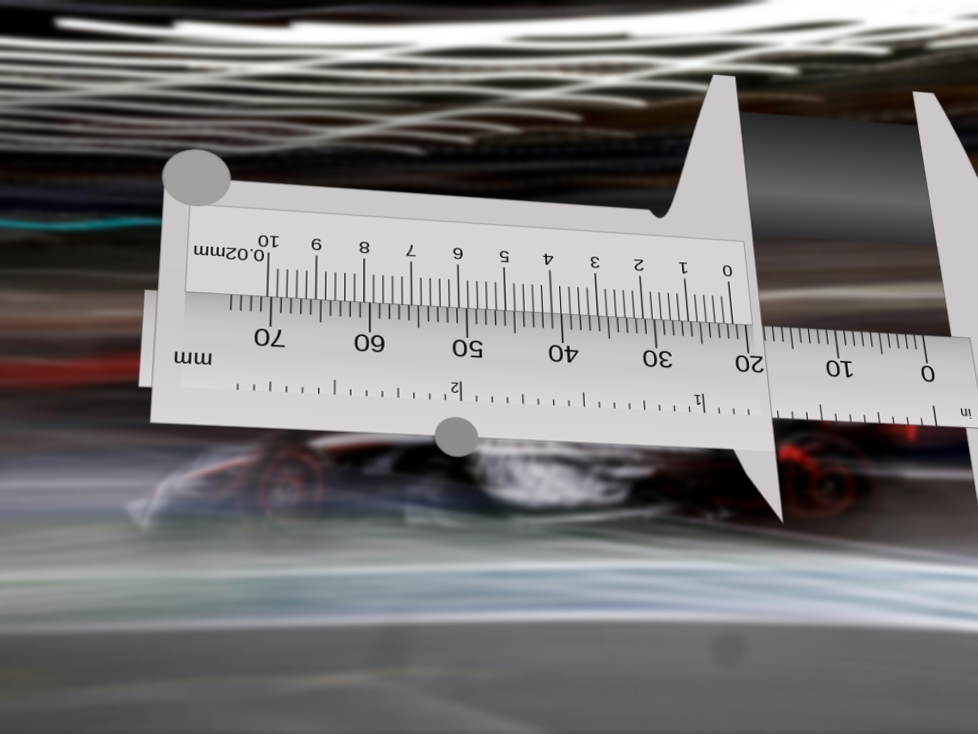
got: 21.4 mm
